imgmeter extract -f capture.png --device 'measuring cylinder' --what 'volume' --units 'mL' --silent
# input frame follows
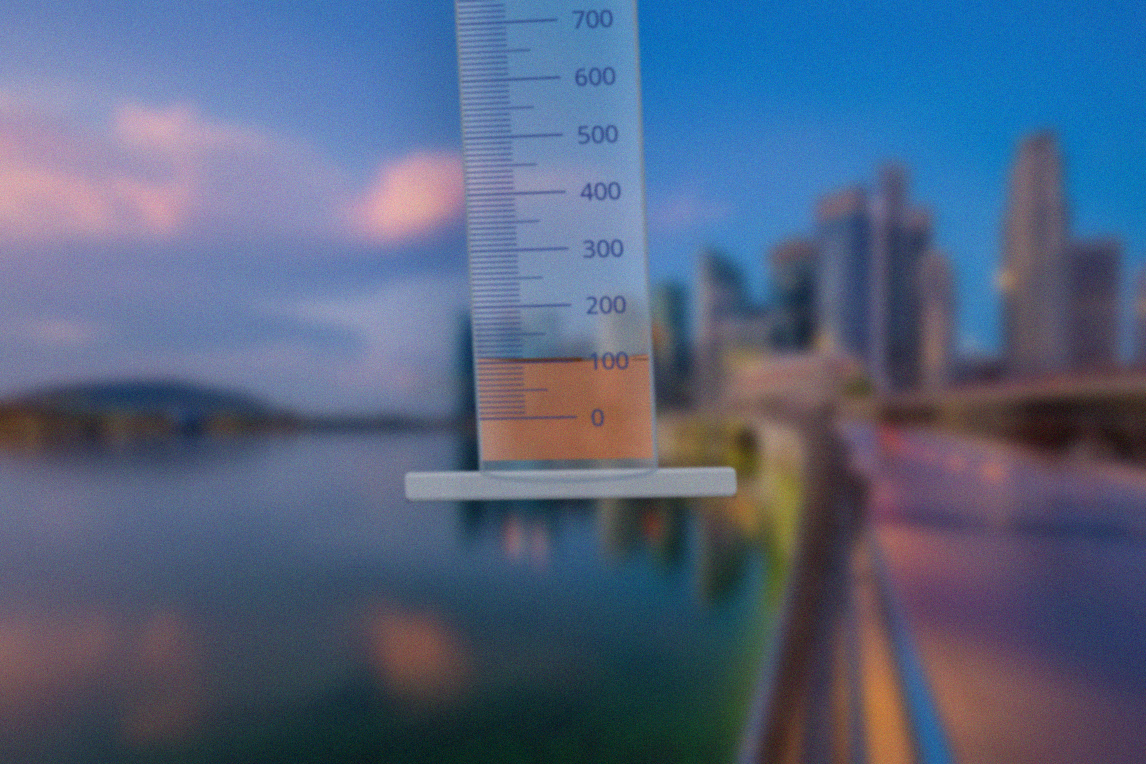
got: 100 mL
